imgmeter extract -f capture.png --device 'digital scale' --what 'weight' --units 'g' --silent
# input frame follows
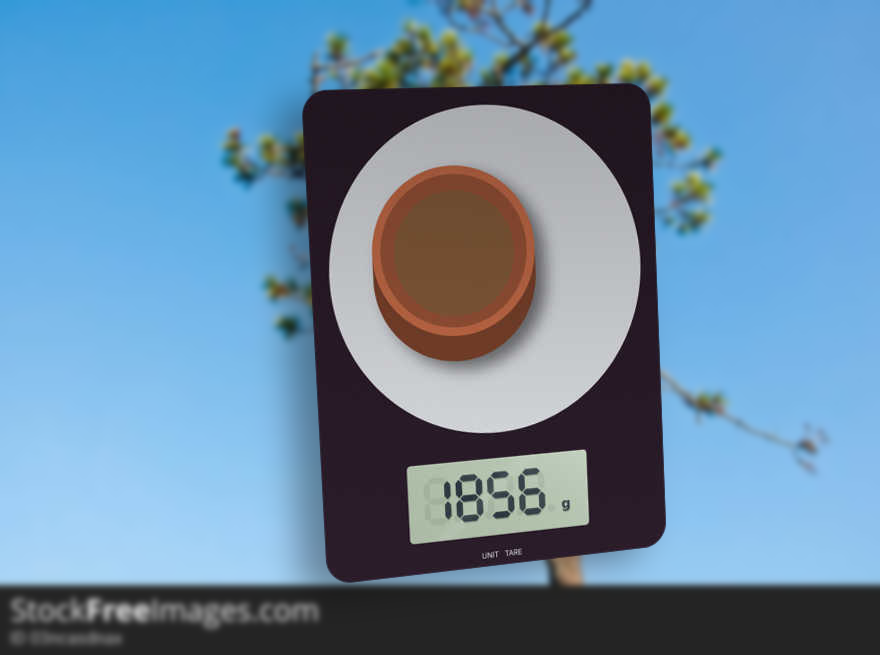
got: 1856 g
